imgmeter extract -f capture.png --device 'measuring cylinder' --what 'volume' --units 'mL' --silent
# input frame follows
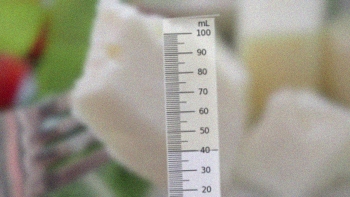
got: 40 mL
